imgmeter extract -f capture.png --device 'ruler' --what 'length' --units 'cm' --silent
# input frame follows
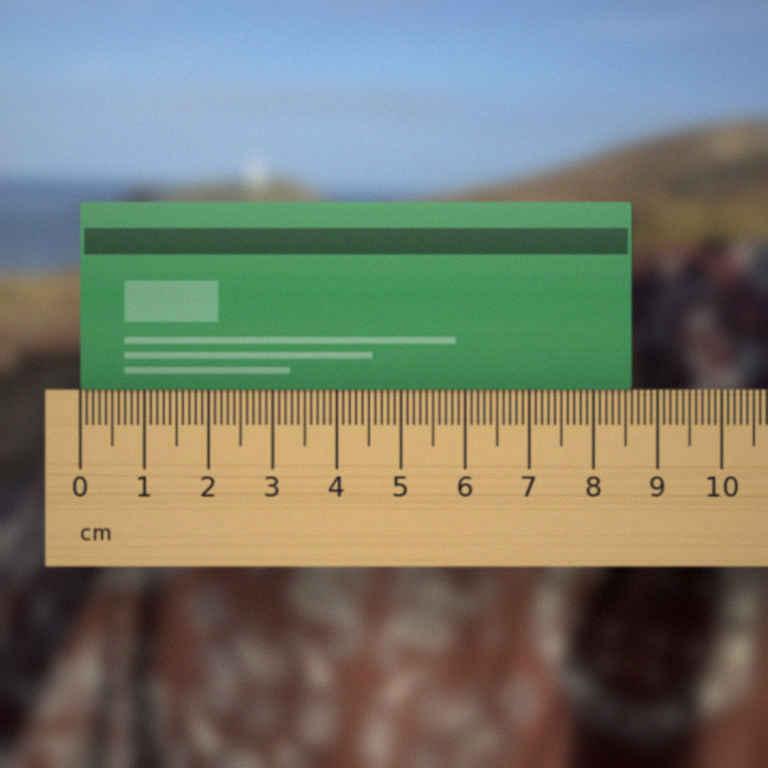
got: 8.6 cm
